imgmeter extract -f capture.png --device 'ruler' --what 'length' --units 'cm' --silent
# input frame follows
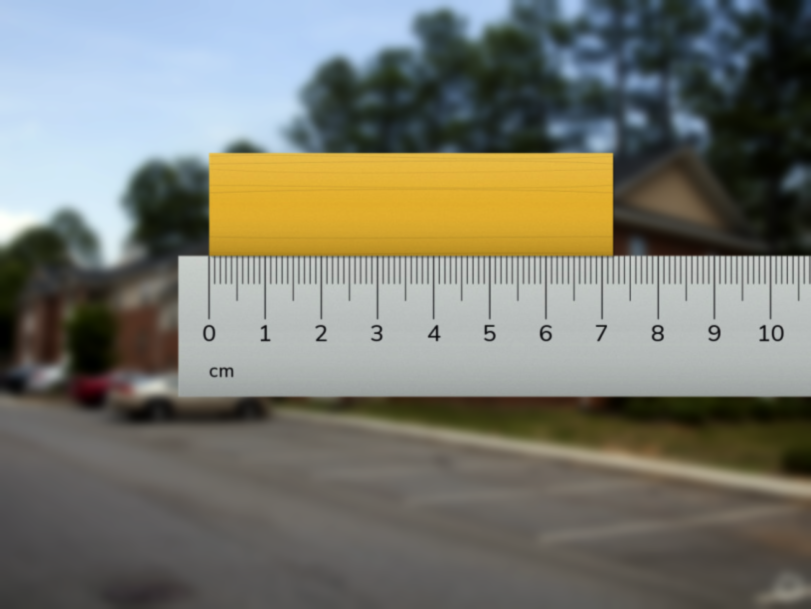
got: 7.2 cm
